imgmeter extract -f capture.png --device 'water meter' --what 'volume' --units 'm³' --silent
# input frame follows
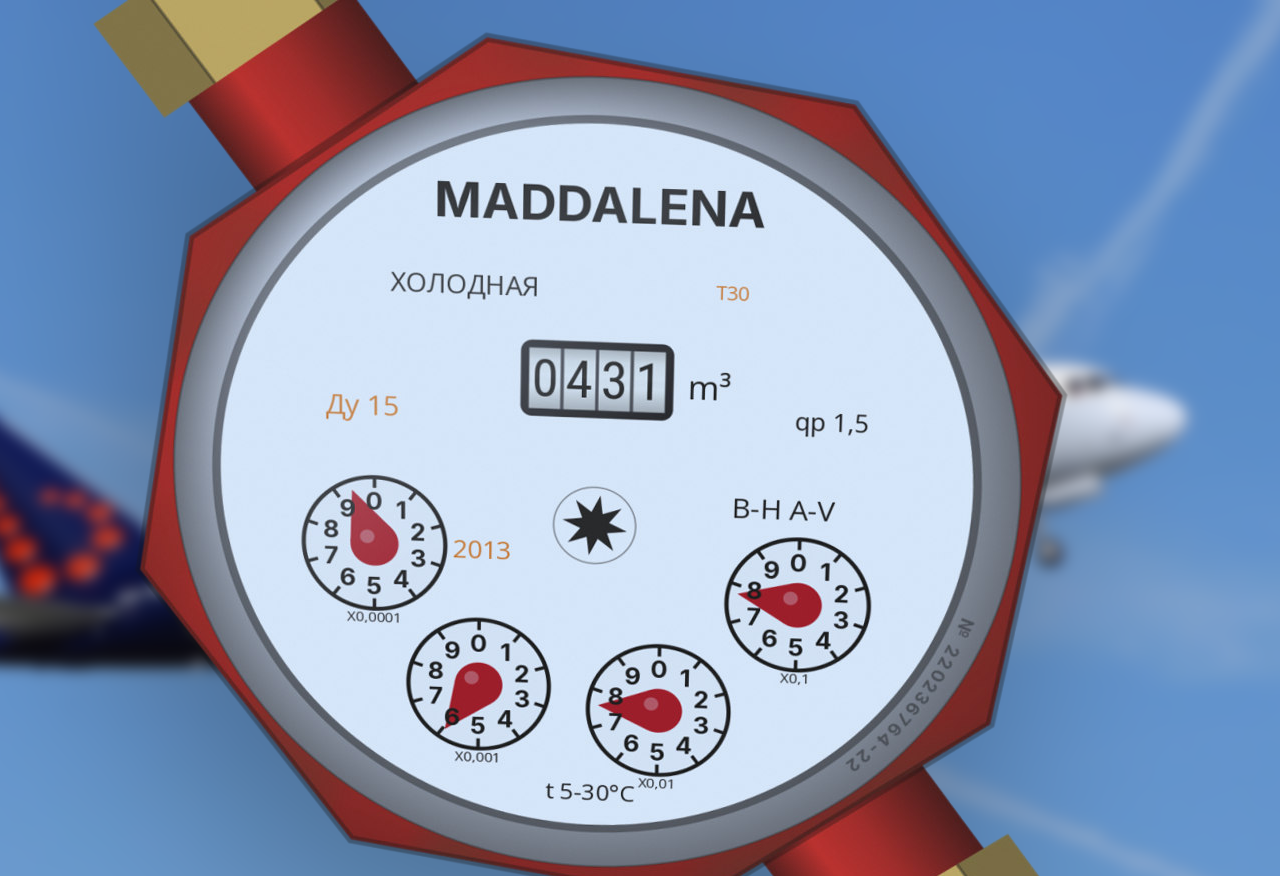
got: 431.7759 m³
